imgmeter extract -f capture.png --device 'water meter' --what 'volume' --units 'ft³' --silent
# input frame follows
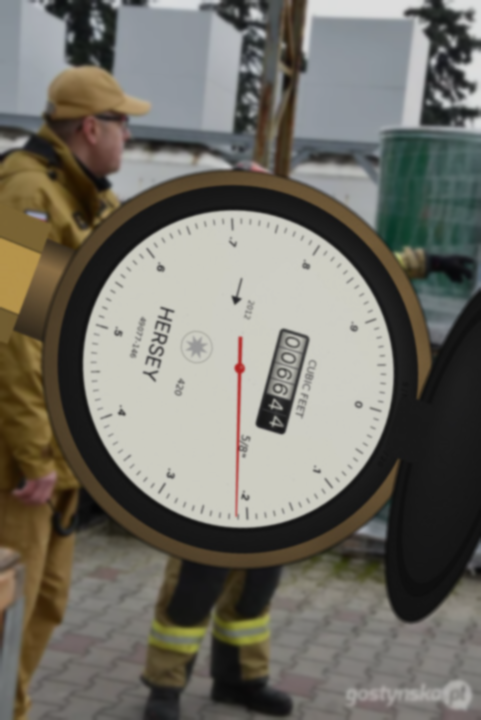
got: 6644.21 ft³
